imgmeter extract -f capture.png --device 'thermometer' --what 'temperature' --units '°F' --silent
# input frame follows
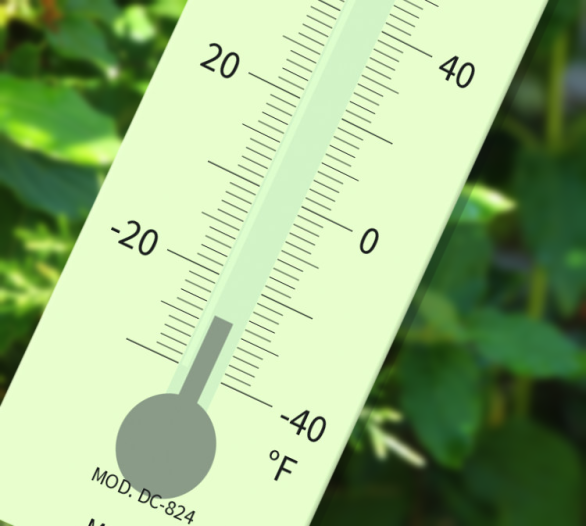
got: -28 °F
